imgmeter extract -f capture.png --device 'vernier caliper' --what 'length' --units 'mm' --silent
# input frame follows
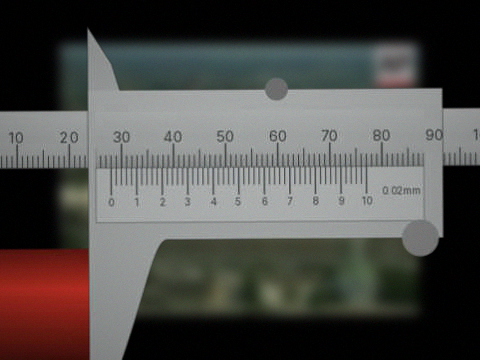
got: 28.0 mm
